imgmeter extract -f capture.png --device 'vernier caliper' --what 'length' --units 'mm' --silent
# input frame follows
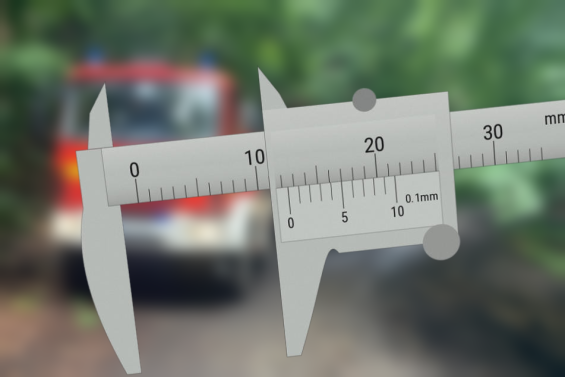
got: 12.5 mm
